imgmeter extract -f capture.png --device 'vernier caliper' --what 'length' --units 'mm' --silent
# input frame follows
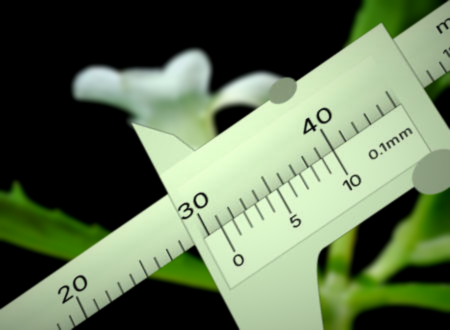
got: 31.0 mm
